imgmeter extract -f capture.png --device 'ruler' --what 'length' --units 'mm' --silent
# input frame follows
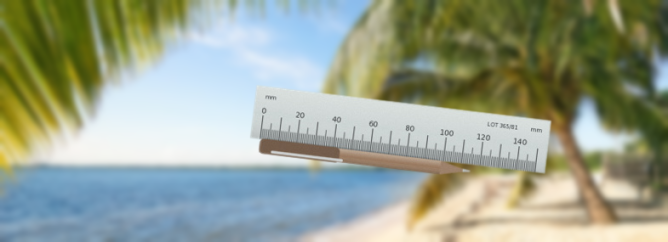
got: 115 mm
